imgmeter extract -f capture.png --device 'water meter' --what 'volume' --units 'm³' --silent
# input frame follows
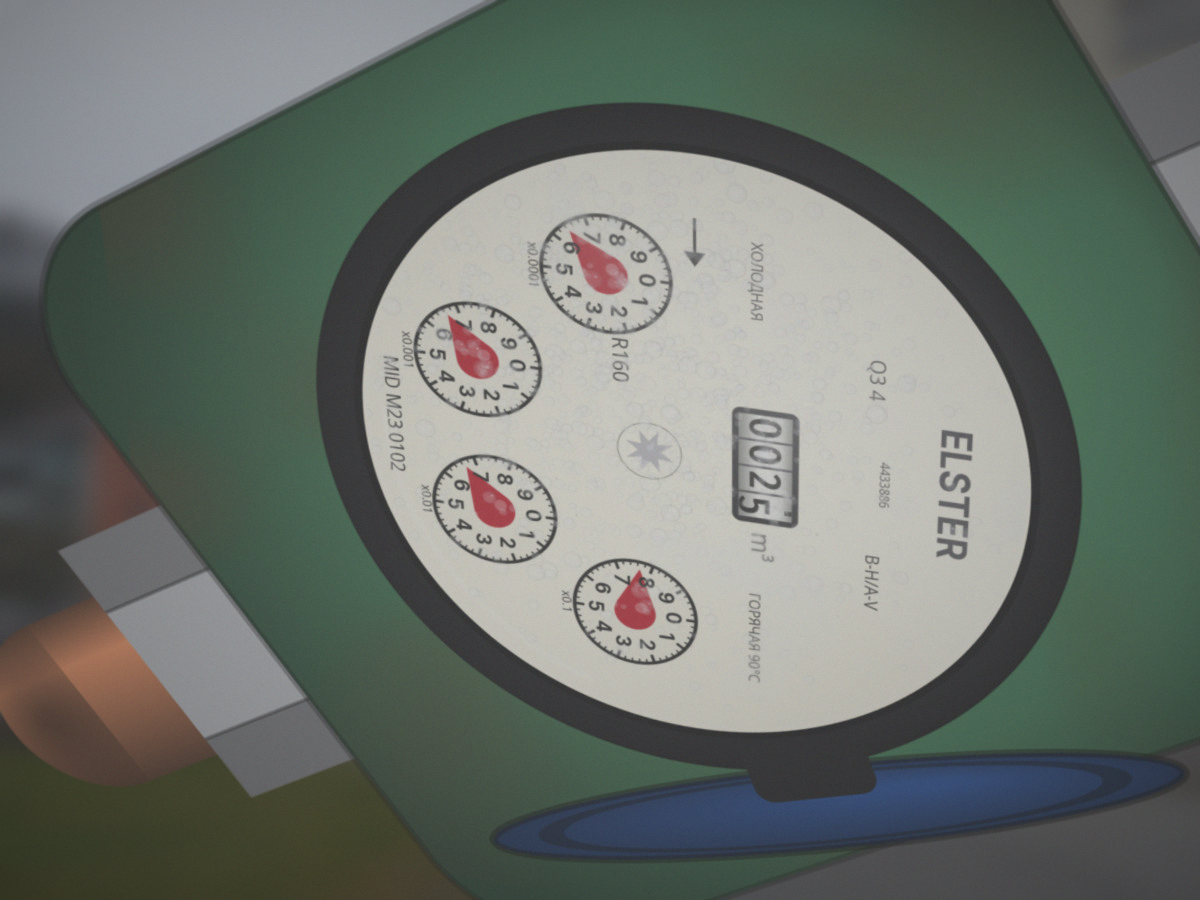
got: 24.7666 m³
